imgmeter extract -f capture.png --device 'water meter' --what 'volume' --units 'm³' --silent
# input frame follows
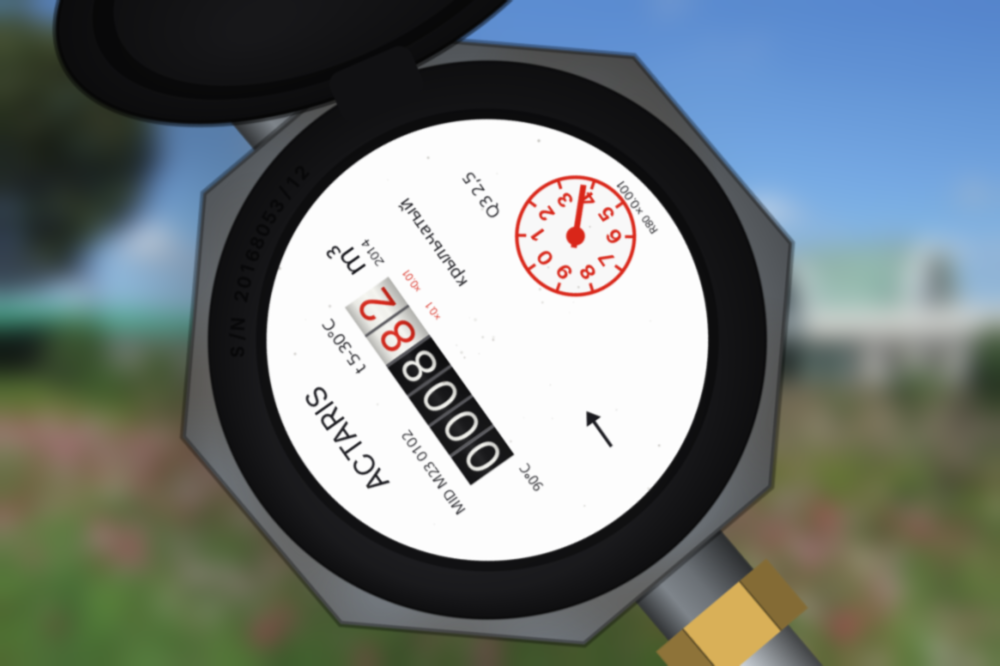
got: 8.823 m³
